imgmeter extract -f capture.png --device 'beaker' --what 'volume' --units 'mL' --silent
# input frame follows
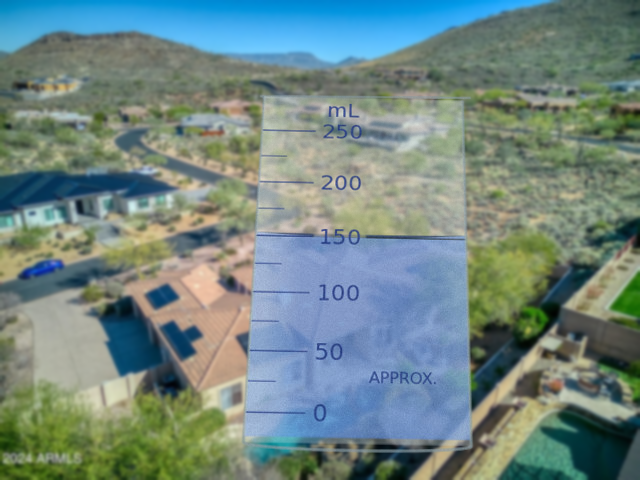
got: 150 mL
